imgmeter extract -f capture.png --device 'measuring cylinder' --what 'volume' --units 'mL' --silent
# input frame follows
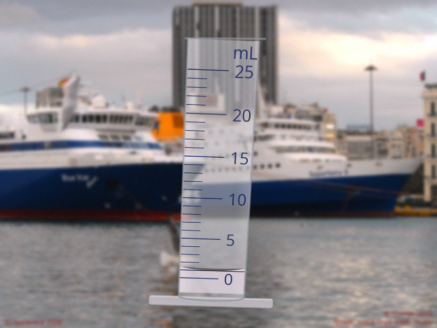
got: 1 mL
